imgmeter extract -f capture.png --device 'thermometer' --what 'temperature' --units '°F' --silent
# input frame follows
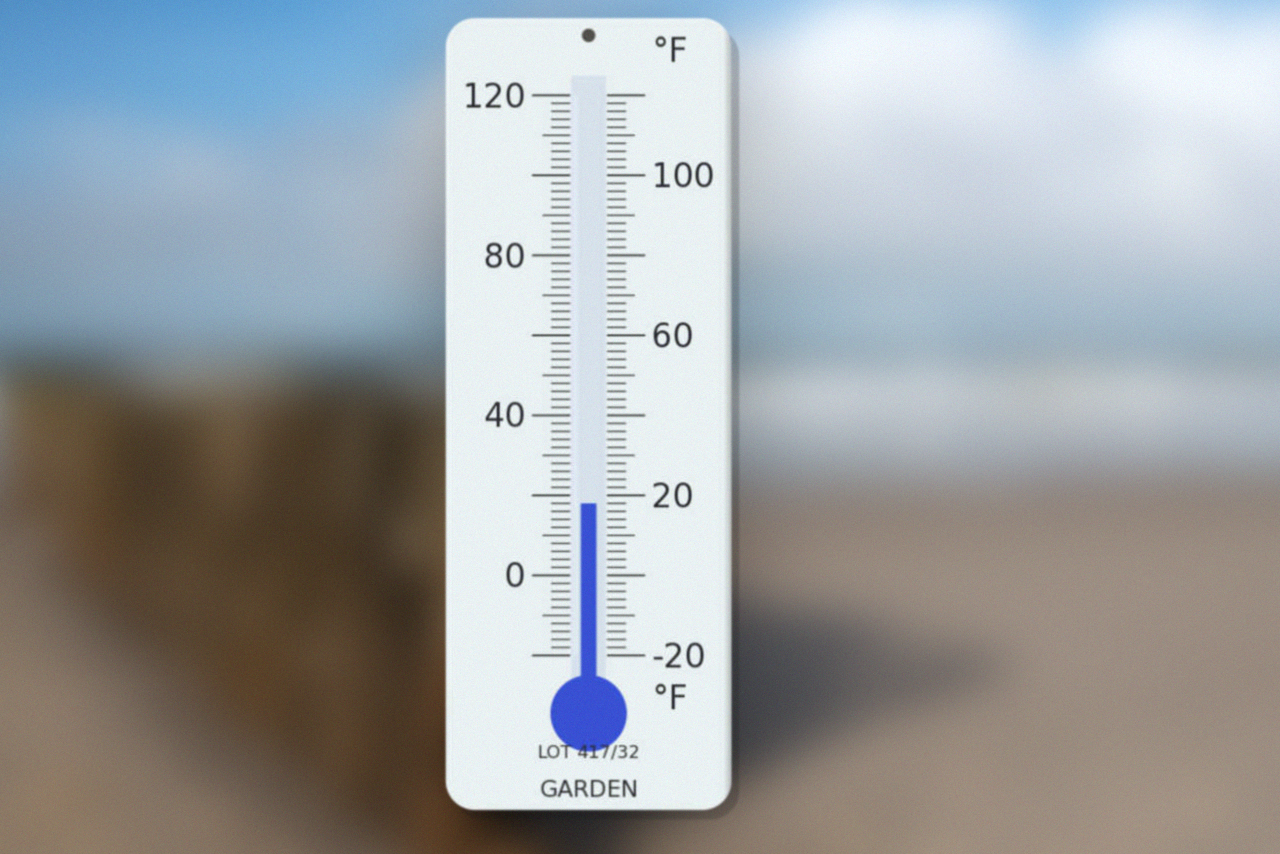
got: 18 °F
